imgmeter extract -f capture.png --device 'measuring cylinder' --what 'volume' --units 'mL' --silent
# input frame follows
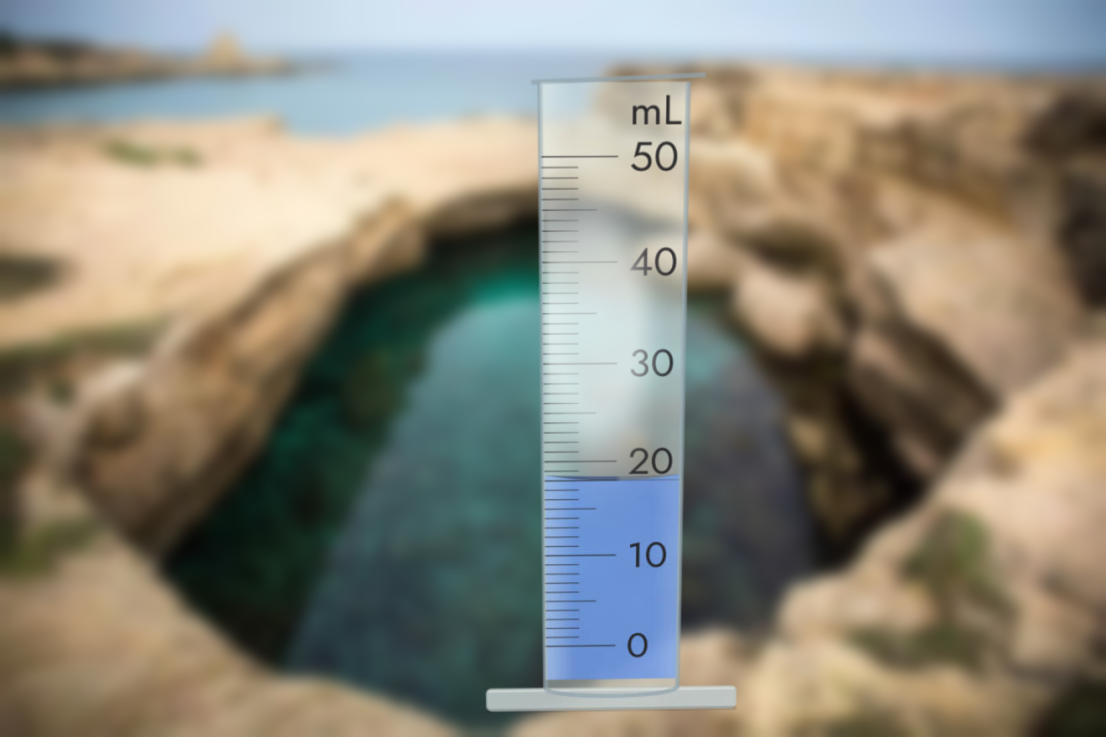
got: 18 mL
